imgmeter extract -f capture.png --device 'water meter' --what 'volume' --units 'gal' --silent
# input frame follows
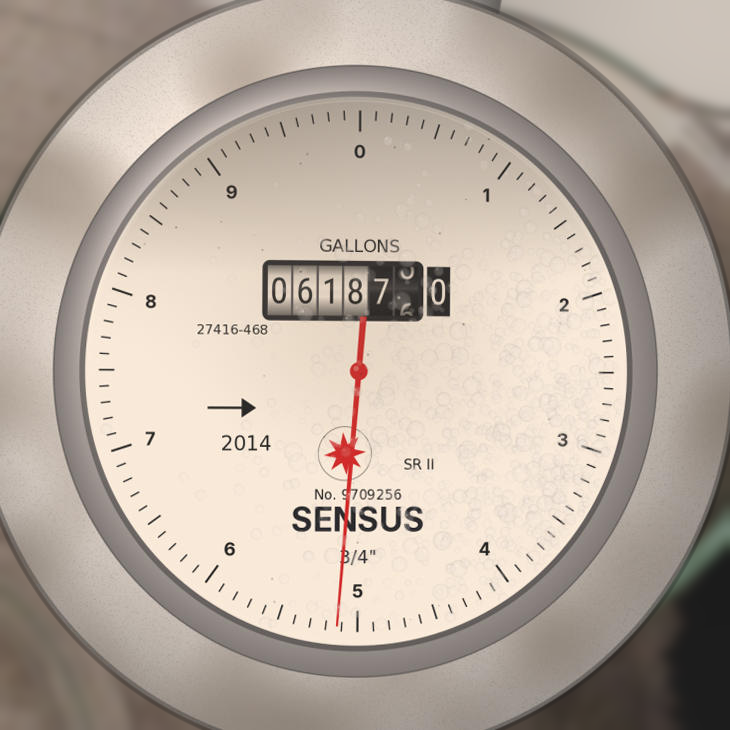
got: 618755.1 gal
